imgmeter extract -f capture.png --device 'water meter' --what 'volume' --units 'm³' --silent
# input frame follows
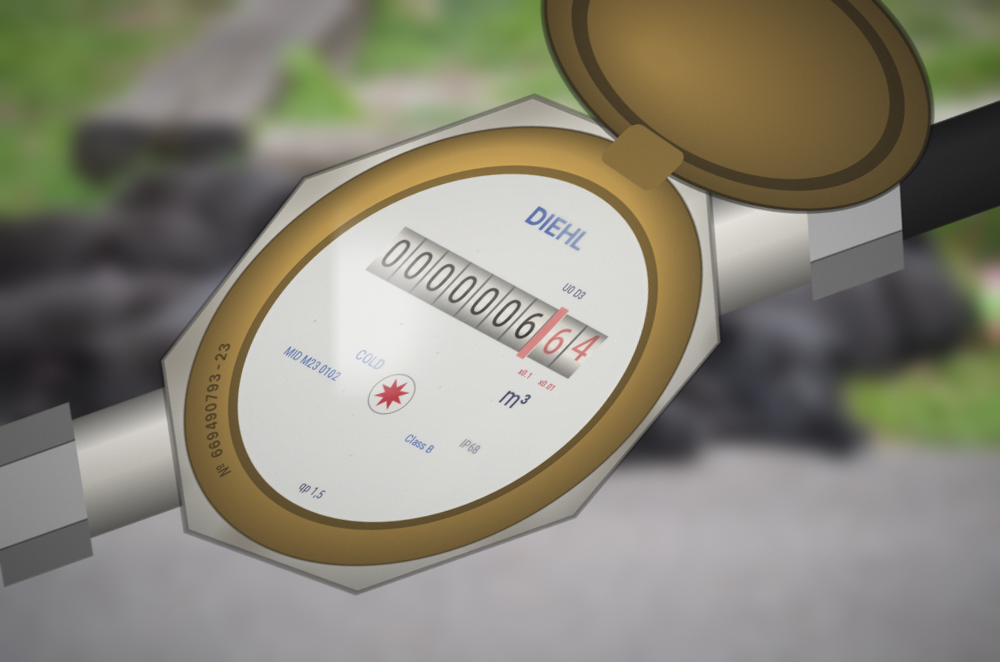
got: 6.64 m³
